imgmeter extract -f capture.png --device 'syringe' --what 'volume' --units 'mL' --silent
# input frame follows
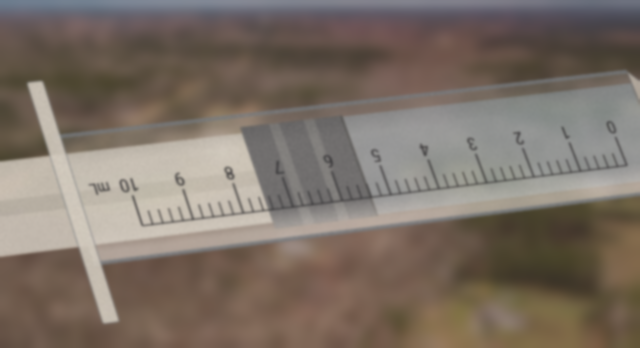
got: 5.4 mL
